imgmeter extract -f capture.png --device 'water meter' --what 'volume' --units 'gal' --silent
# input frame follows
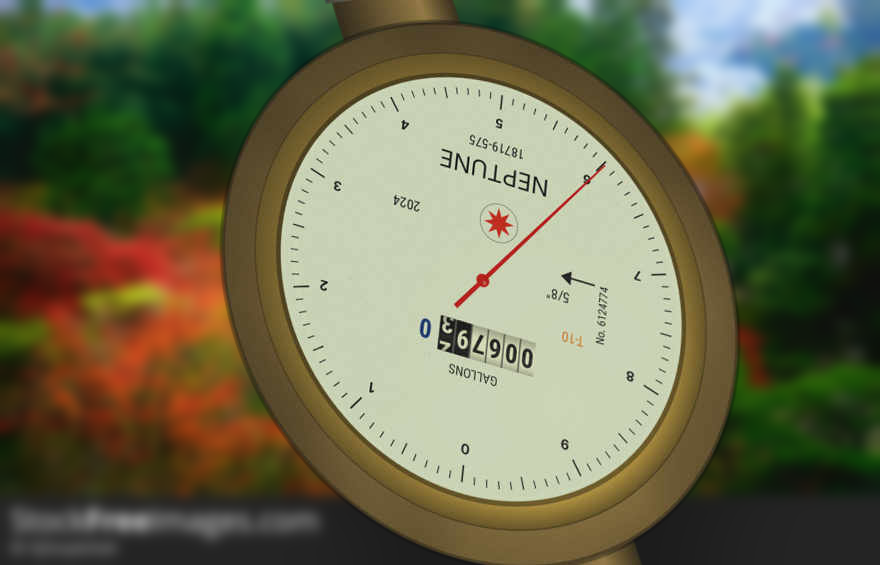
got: 67926.0 gal
